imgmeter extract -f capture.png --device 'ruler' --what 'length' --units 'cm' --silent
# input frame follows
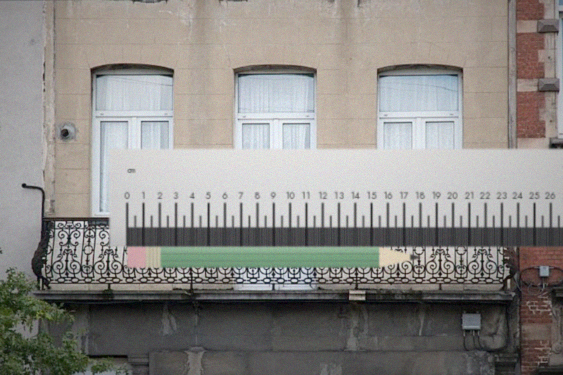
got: 18 cm
